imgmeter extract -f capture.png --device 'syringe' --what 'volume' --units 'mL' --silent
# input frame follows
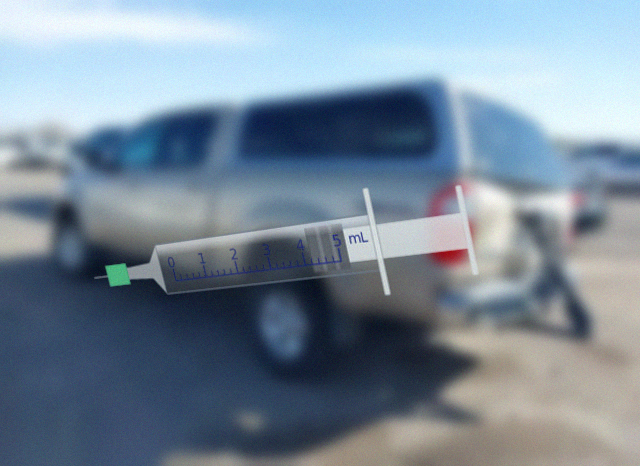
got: 4.2 mL
